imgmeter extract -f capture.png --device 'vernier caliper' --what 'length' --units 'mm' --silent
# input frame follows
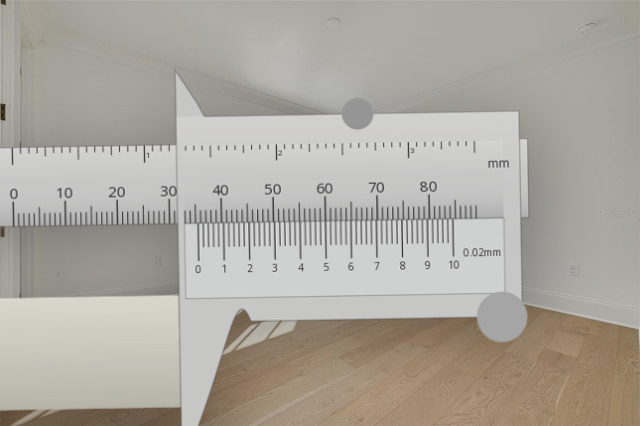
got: 35.5 mm
